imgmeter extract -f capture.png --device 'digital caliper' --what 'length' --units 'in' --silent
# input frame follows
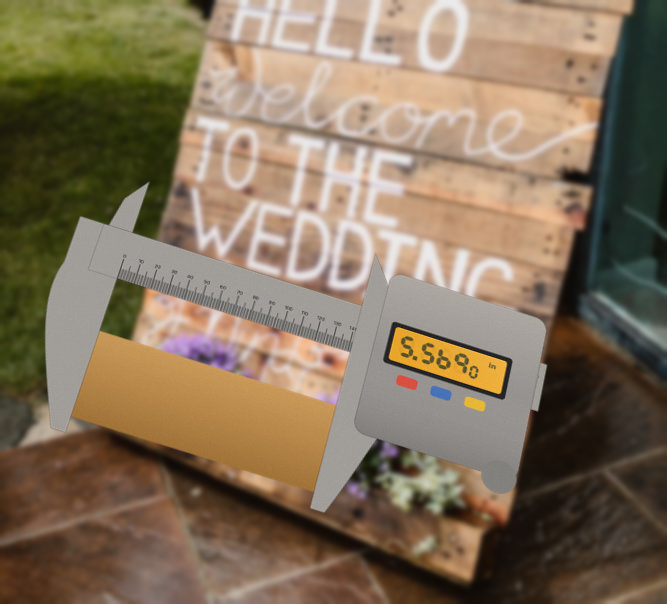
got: 5.5690 in
